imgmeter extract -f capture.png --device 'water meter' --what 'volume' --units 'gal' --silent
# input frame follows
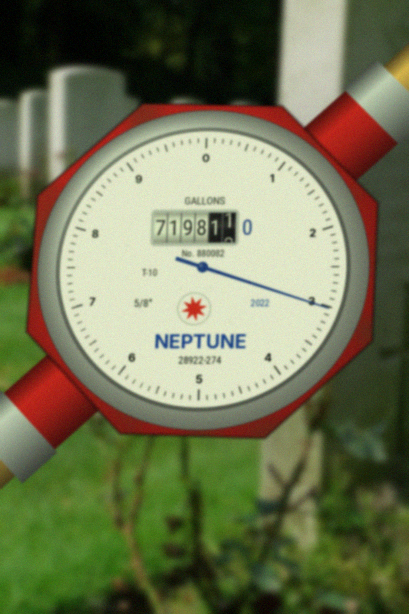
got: 7198113.0 gal
